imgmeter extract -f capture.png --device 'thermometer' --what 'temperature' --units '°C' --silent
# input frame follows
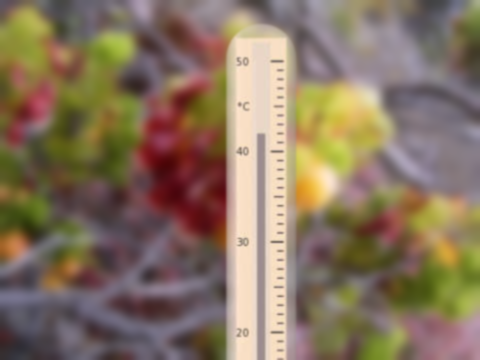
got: 42 °C
